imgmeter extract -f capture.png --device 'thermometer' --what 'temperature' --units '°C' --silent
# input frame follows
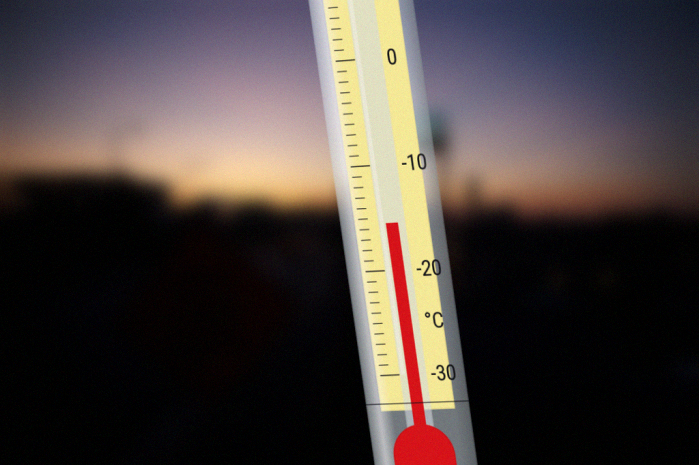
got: -15.5 °C
